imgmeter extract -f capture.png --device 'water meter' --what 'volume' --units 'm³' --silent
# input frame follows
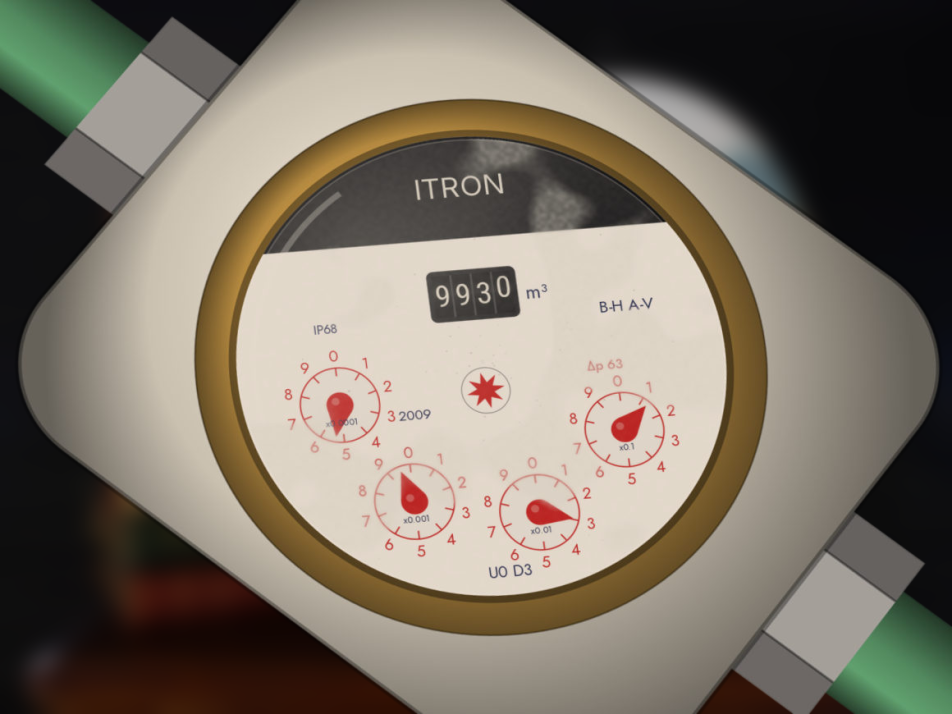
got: 9930.1295 m³
